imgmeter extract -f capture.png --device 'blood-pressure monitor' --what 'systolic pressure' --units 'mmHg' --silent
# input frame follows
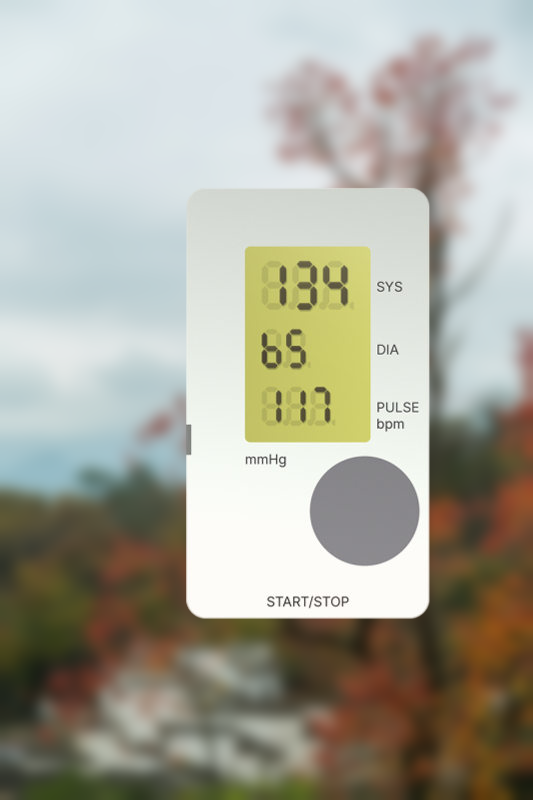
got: 134 mmHg
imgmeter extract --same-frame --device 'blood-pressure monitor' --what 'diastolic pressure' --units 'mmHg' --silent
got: 65 mmHg
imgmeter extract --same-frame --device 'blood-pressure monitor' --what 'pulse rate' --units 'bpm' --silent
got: 117 bpm
